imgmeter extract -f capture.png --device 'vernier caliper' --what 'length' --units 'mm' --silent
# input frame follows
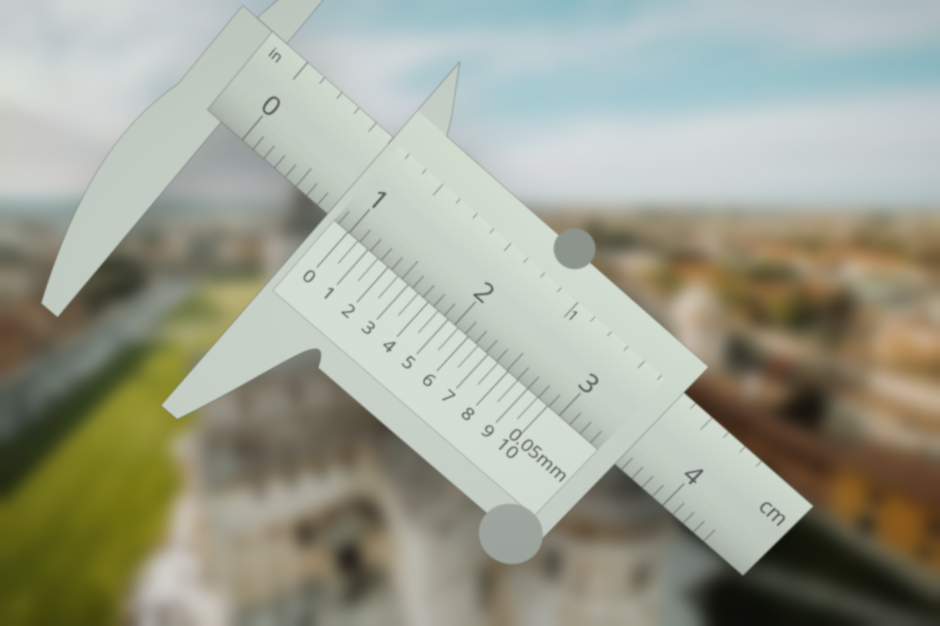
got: 9.9 mm
